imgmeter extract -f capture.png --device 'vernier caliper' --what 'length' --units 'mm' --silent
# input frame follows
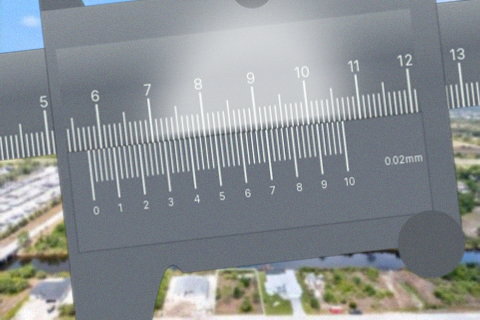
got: 57.5 mm
